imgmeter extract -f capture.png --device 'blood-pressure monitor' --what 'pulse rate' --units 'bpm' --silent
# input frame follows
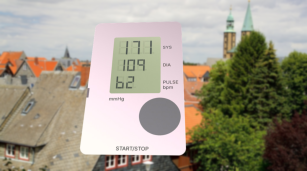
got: 62 bpm
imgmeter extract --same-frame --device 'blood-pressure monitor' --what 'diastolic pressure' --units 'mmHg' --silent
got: 109 mmHg
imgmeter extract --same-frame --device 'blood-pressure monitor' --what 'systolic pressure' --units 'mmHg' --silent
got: 171 mmHg
